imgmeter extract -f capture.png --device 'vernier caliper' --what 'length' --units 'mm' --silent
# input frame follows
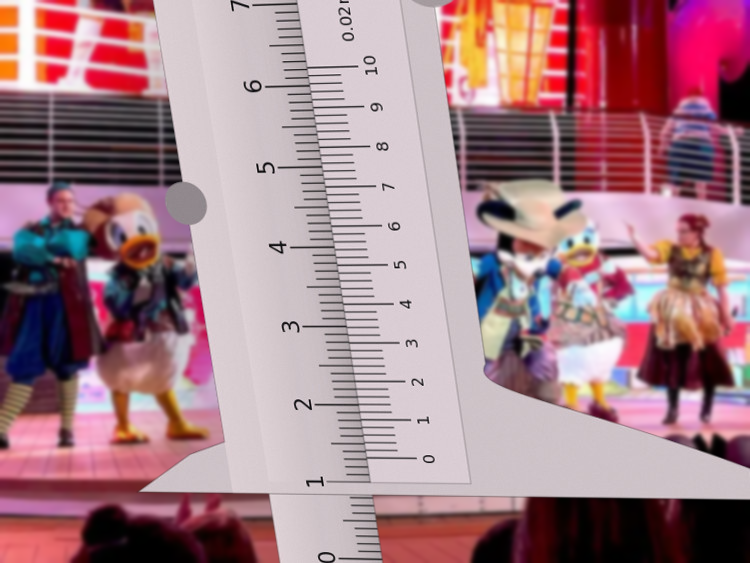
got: 13.2 mm
